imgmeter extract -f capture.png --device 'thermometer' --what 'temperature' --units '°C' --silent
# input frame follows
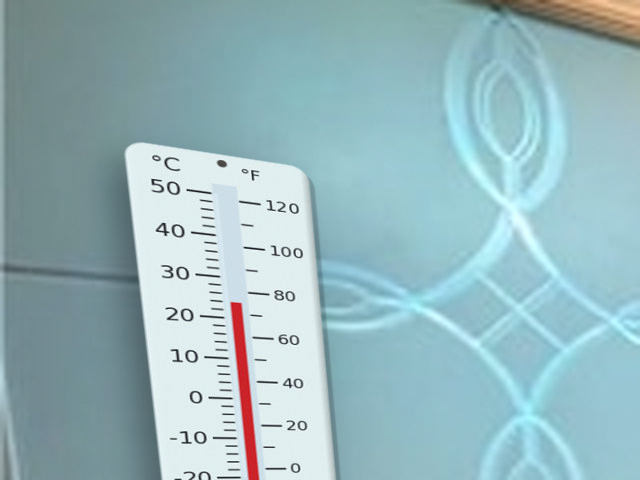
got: 24 °C
